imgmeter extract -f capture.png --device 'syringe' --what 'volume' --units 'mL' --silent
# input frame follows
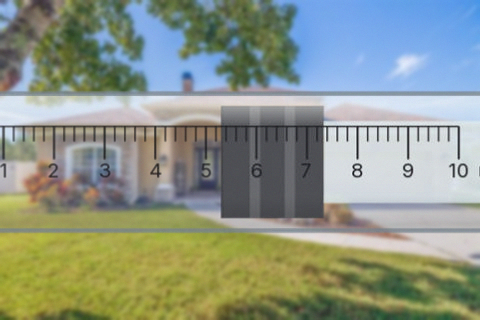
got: 5.3 mL
